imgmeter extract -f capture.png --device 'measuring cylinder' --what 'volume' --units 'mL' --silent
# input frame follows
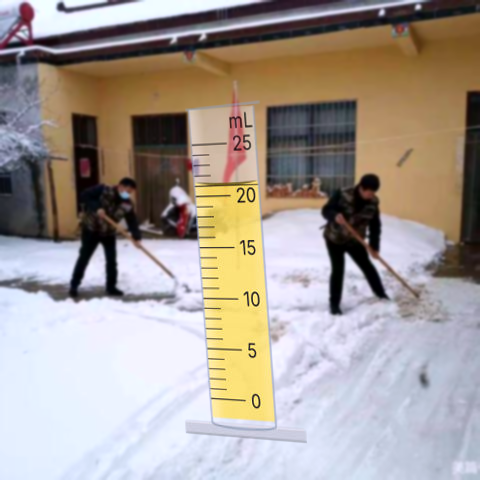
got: 21 mL
